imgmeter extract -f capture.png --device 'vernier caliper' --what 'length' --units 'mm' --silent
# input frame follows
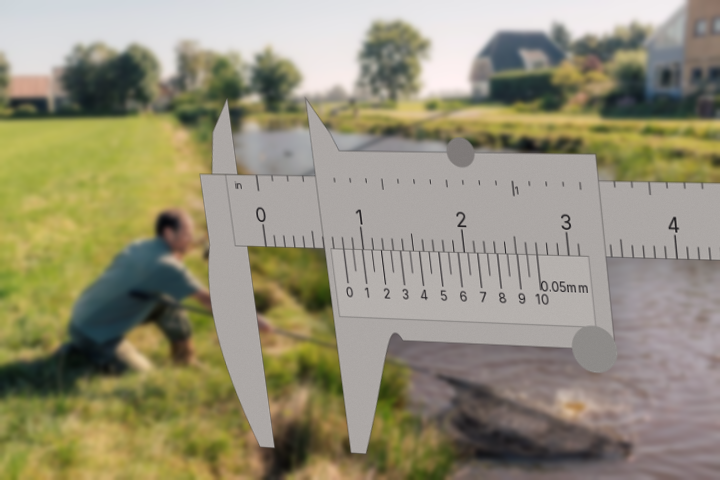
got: 8.0 mm
